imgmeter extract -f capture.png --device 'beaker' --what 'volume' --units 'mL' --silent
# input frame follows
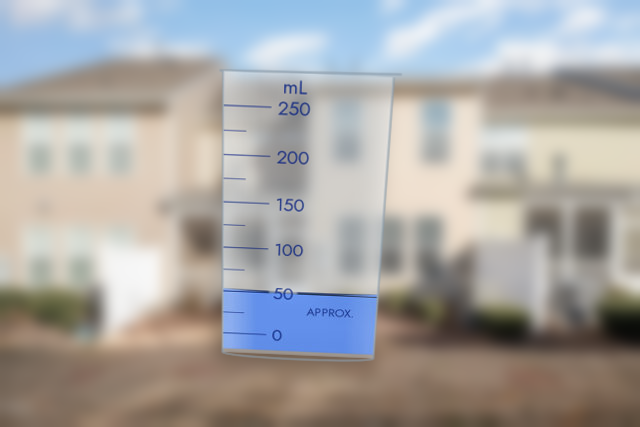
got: 50 mL
